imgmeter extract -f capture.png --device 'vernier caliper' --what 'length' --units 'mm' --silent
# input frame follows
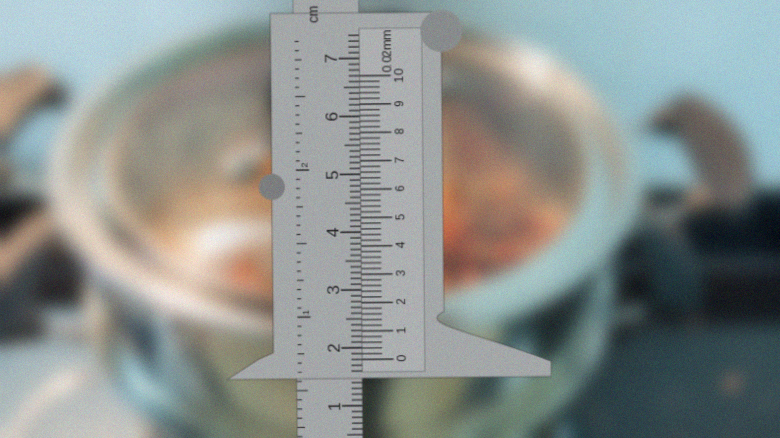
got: 18.0 mm
